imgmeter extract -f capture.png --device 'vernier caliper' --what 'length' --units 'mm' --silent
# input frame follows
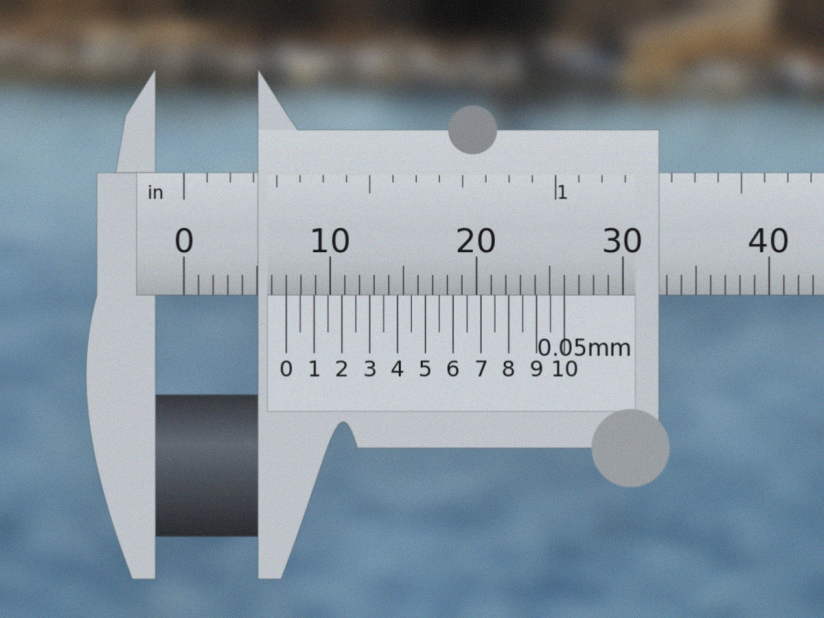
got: 7.0 mm
